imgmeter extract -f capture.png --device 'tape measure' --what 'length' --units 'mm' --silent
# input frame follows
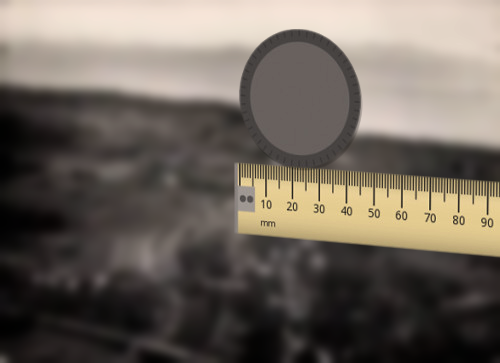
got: 45 mm
